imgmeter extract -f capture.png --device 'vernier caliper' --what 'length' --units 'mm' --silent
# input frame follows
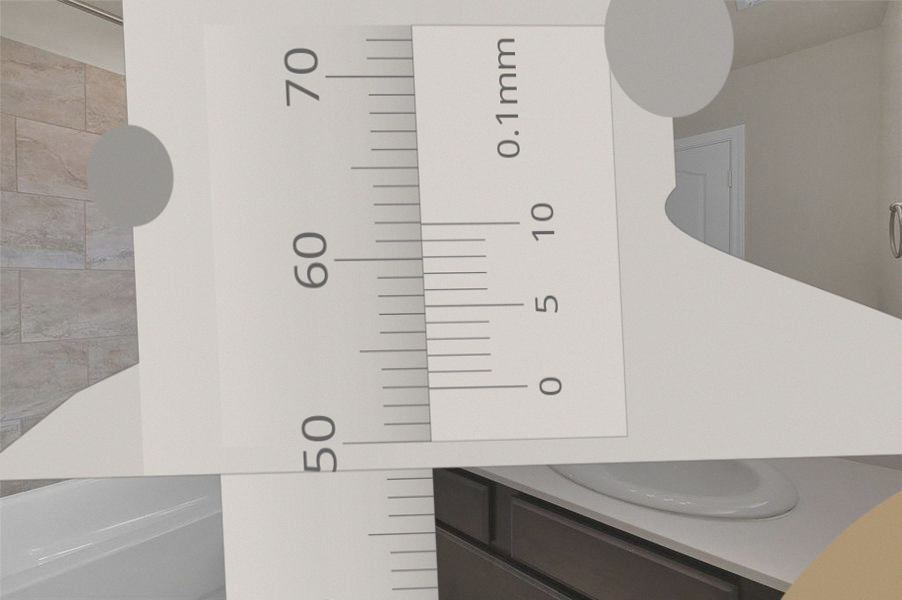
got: 52.9 mm
